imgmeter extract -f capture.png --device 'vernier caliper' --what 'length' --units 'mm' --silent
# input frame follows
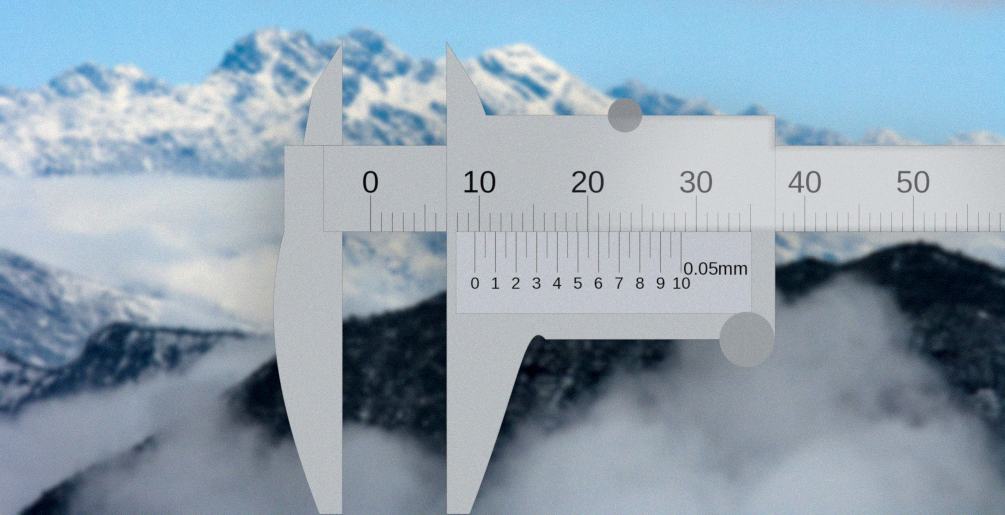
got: 9.6 mm
